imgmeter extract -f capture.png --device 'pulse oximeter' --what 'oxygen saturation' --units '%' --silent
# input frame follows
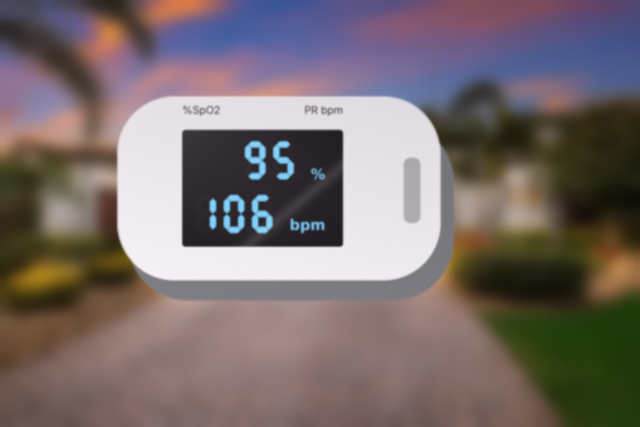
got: 95 %
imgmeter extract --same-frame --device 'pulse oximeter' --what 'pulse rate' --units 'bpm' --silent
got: 106 bpm
